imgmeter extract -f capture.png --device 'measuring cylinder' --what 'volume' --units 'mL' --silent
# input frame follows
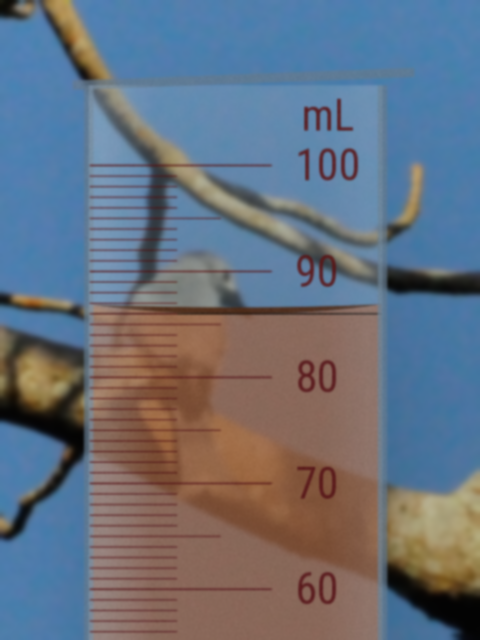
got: 86 mL
